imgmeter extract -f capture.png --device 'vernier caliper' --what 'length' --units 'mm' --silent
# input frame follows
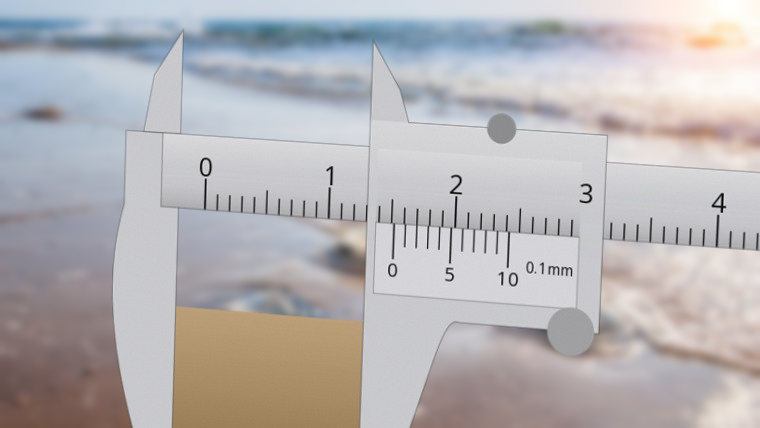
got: 15.2 mm
